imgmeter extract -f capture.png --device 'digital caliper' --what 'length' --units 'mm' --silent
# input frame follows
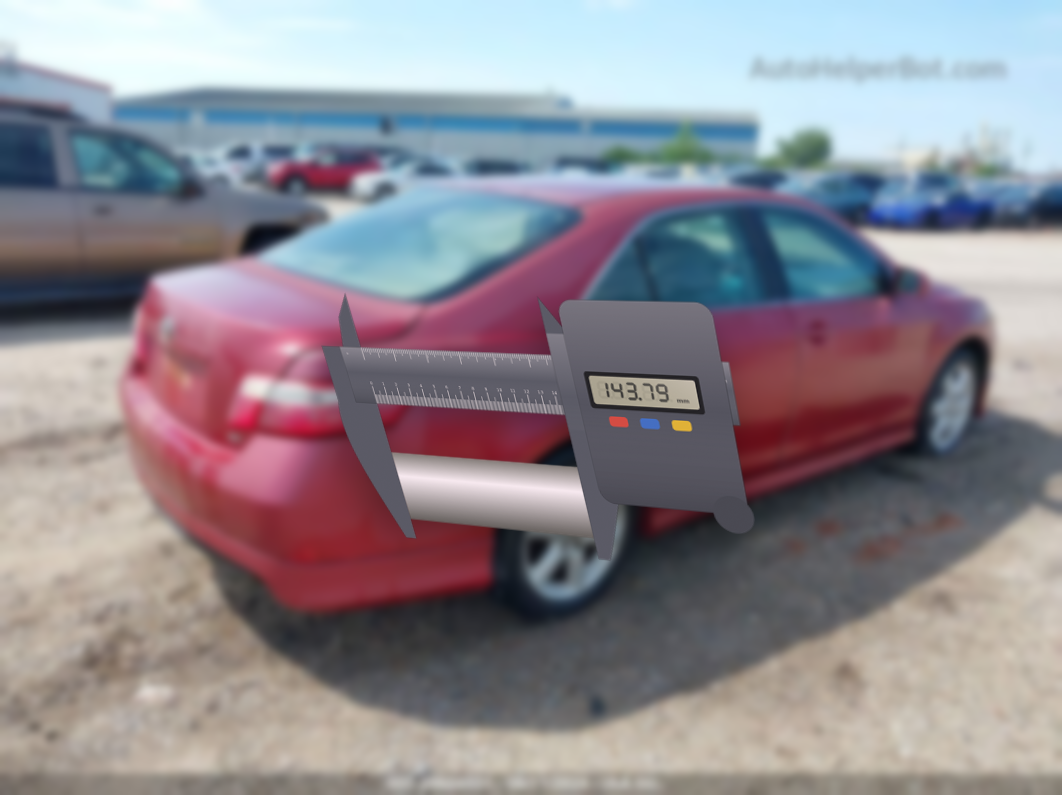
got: 143.79 mm
